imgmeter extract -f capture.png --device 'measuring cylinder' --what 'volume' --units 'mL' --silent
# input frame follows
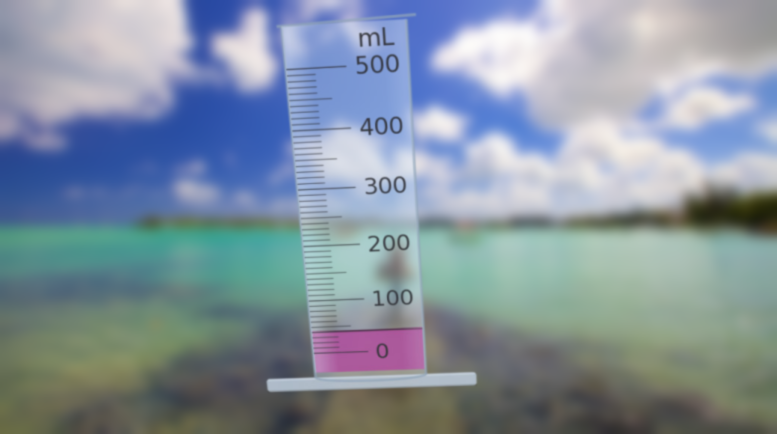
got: 40 mL
